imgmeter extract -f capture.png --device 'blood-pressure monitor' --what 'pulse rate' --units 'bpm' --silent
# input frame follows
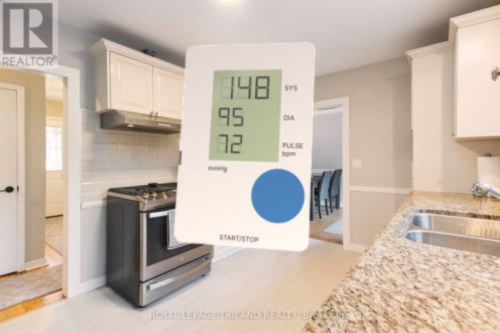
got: 72 bpm
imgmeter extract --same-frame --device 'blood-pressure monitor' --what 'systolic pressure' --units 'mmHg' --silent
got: 148 mmHg
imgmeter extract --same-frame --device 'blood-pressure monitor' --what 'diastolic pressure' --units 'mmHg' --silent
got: 95 mmHg
